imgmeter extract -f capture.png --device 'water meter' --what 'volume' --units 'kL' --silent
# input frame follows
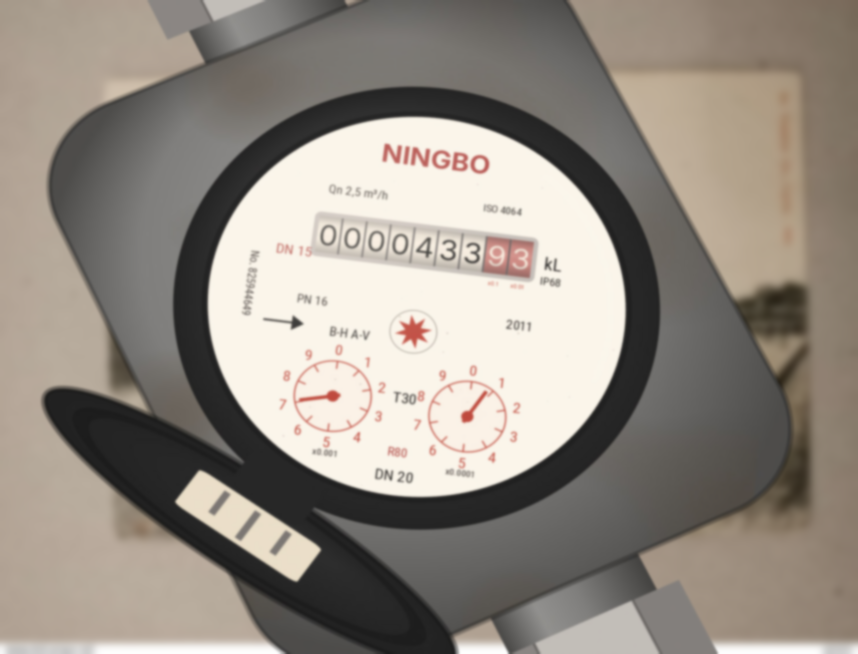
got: 433.9370 kL
